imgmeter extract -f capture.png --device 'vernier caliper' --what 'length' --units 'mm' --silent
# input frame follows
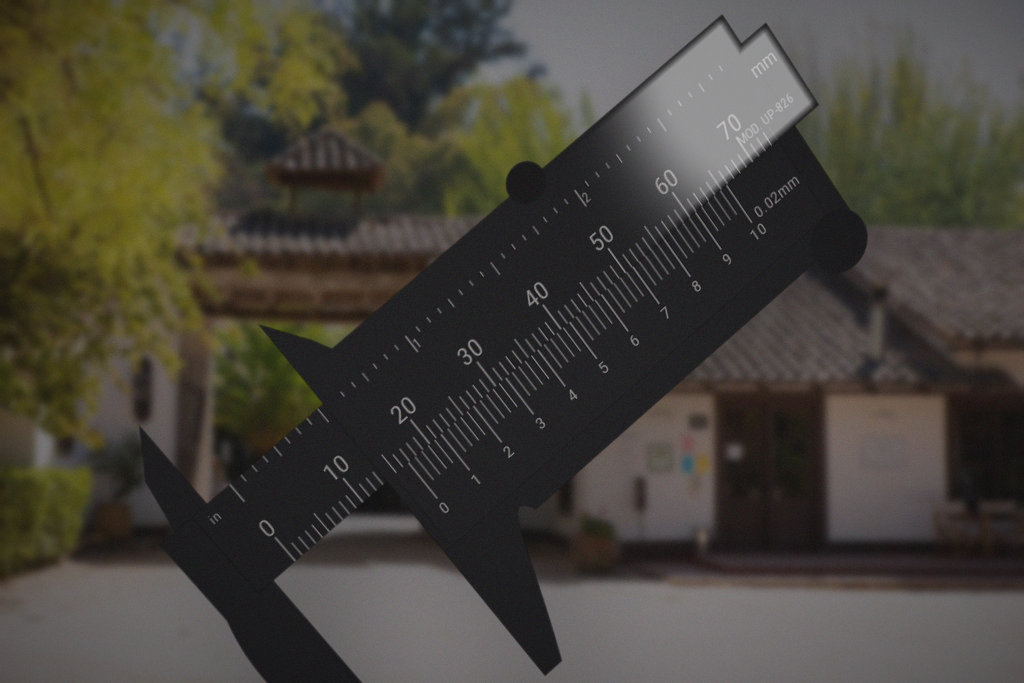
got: 16.8 mm
